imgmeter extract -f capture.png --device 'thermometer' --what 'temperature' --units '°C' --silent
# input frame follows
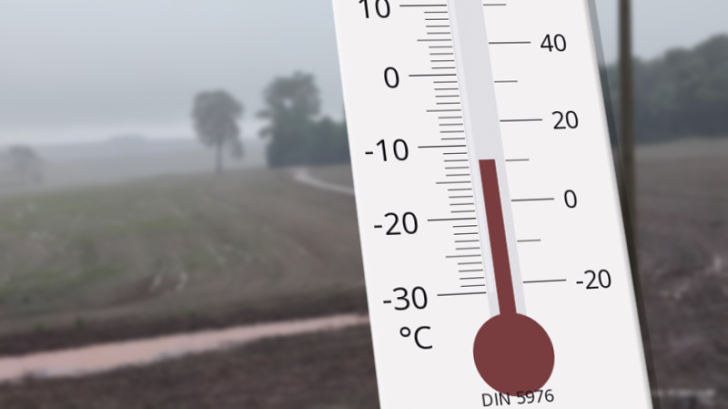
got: -12 °C
